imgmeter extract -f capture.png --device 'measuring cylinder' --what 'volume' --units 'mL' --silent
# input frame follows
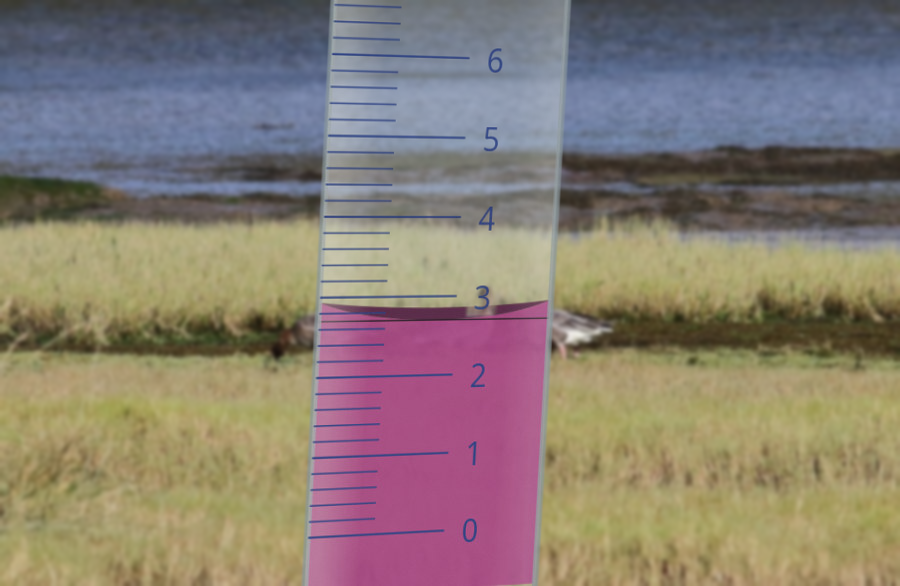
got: 2.7 mL
